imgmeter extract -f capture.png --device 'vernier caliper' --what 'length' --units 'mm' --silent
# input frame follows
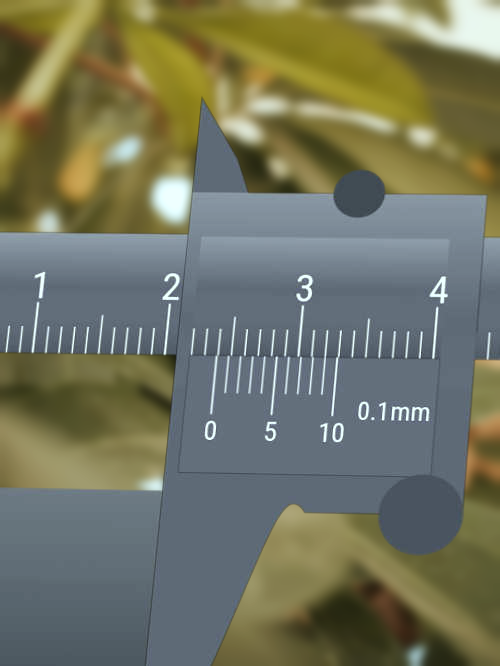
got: 23.9 mm
